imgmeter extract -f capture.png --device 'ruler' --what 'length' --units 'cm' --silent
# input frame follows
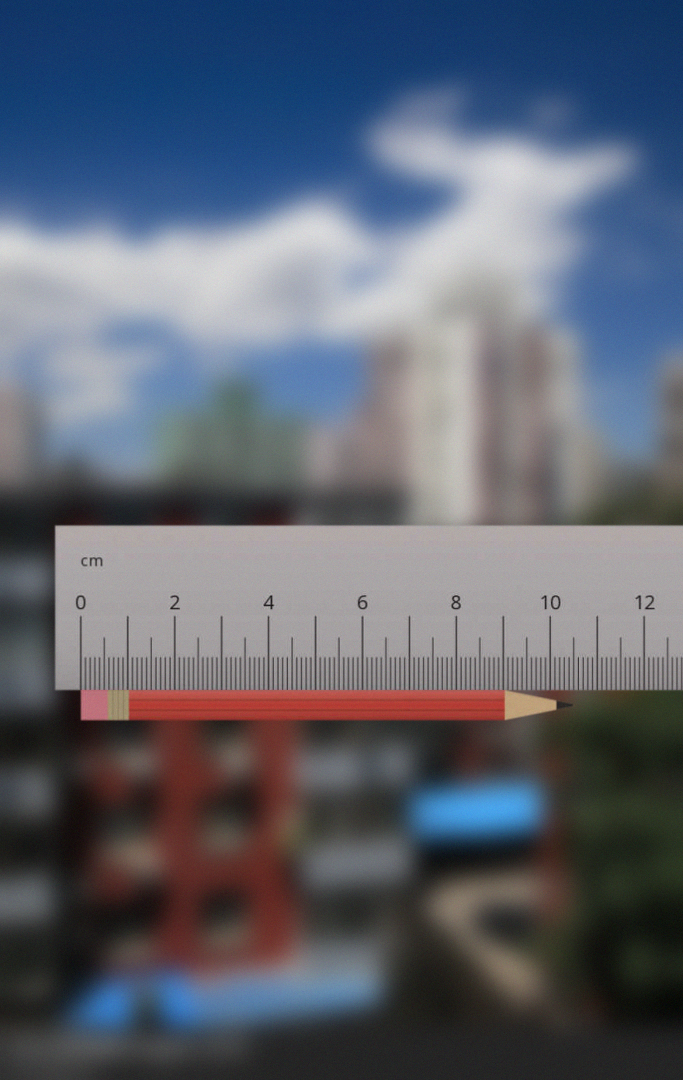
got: 10.5 cm
